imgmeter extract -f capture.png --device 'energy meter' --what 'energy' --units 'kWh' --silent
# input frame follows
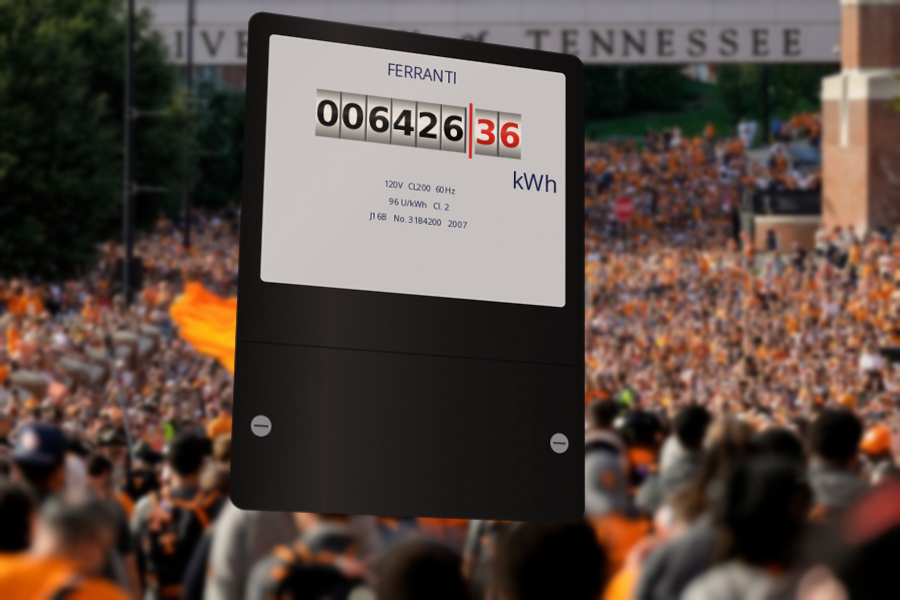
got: 6426.36 kWh
